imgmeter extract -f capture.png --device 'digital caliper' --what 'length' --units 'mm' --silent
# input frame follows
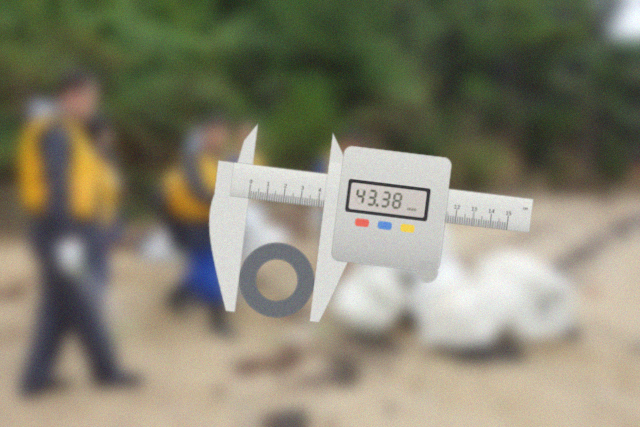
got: 43.38 mm
